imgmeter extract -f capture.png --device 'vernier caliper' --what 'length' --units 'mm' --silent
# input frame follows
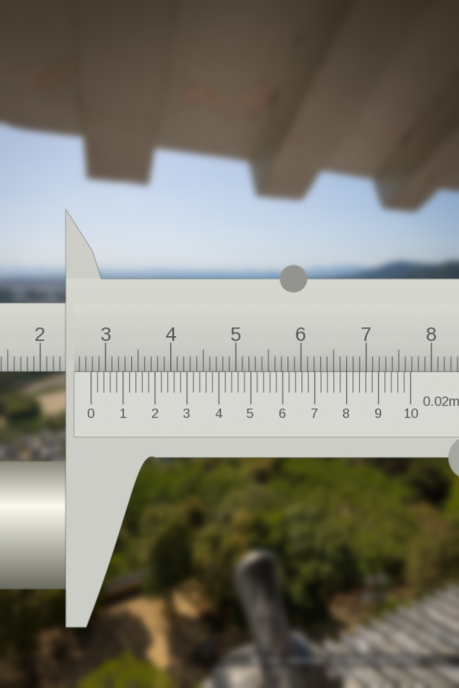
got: 27.8 mm
